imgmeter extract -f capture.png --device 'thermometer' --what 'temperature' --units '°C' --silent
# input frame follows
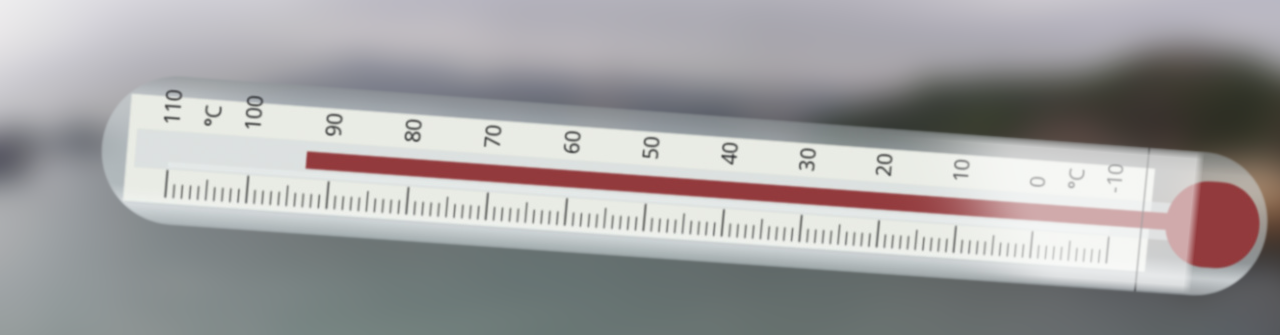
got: 93 °C
